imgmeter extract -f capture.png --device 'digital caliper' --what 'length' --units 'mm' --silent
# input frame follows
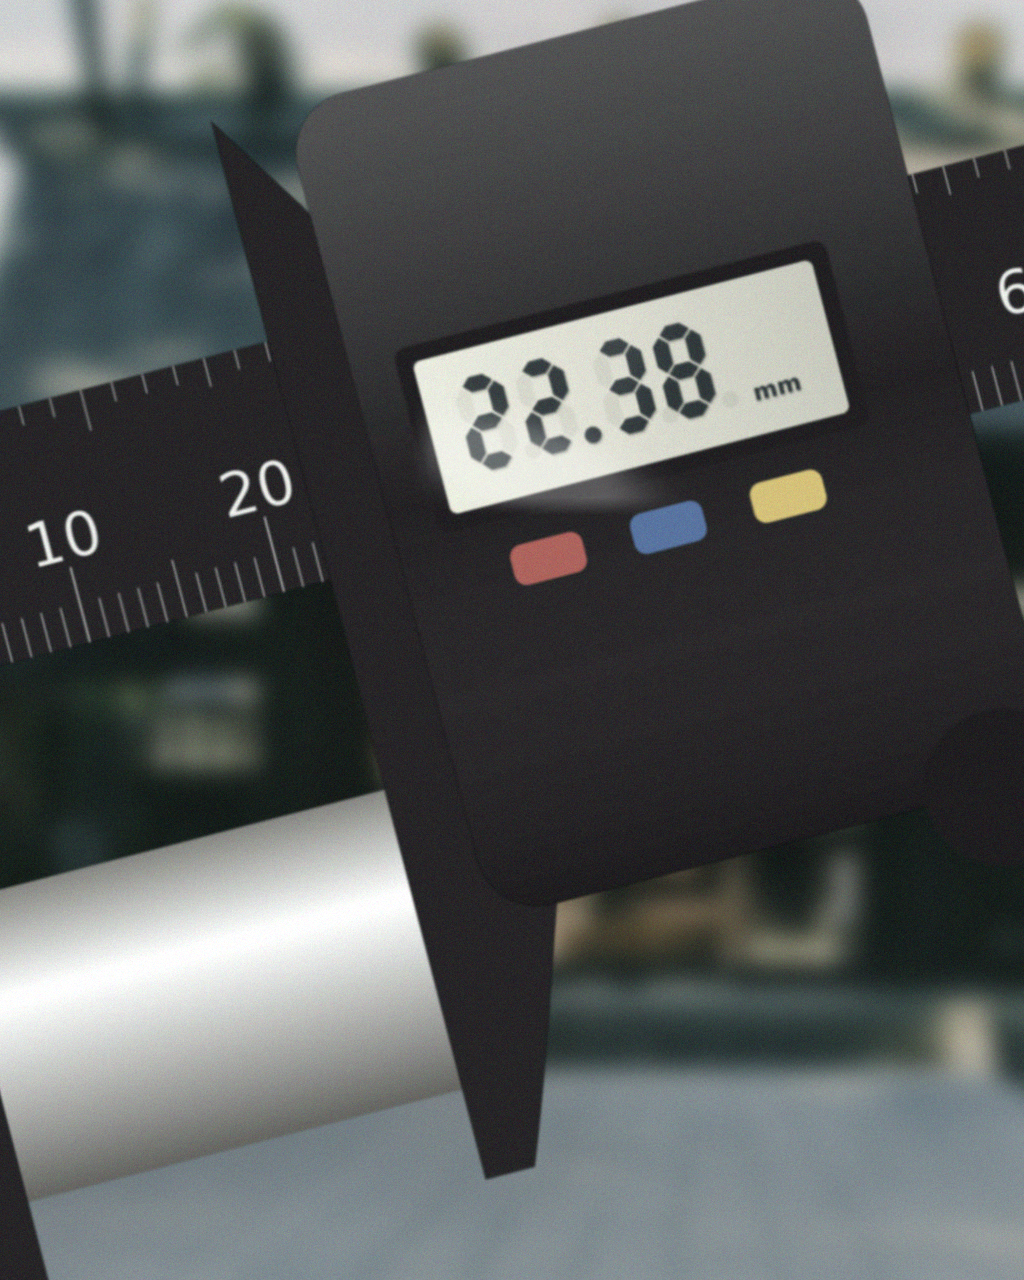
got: 22.38 mm
